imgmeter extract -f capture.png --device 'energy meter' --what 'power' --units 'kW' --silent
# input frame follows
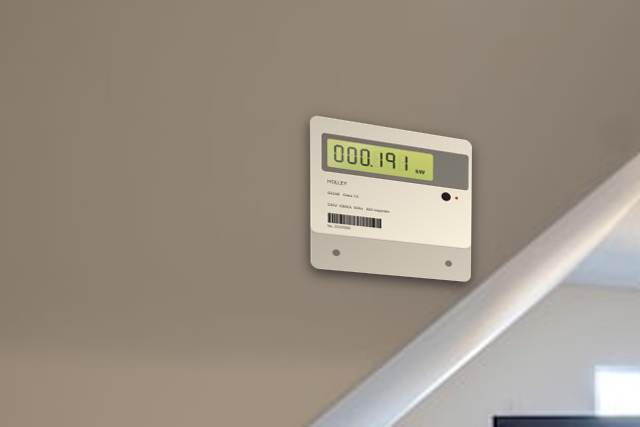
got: 0.191 kW
